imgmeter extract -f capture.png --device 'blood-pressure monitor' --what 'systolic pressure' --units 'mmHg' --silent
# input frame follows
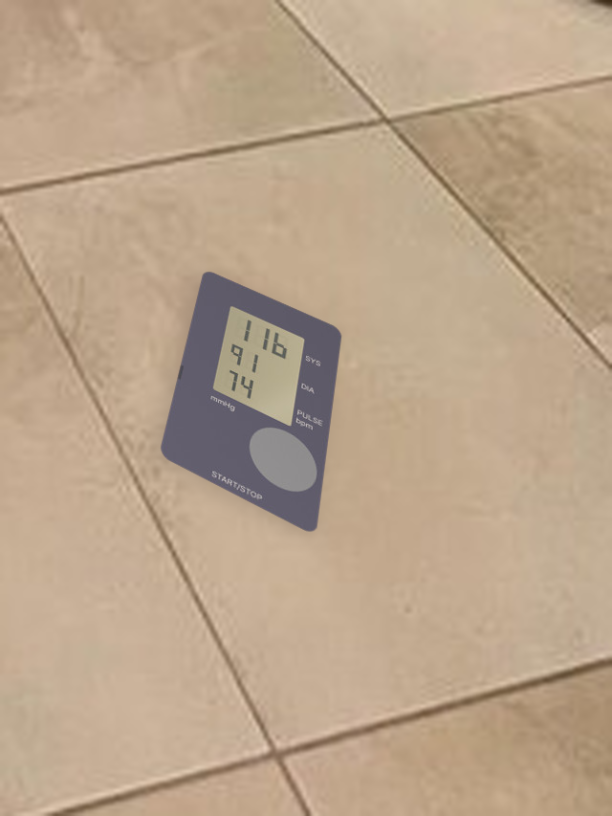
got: 116 mmHg
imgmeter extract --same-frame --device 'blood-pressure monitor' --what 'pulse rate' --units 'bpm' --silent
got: 74 bpm
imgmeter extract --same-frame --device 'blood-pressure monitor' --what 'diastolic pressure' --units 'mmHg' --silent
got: 91 mmHg
